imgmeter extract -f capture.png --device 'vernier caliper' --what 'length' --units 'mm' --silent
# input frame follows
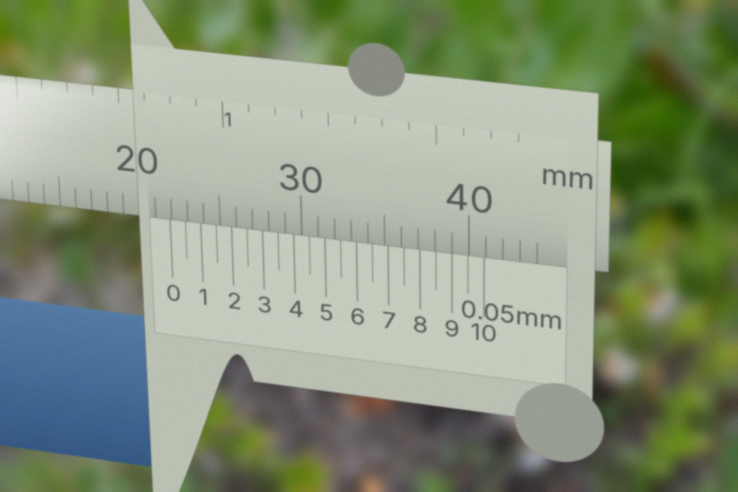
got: 21.9 mm
